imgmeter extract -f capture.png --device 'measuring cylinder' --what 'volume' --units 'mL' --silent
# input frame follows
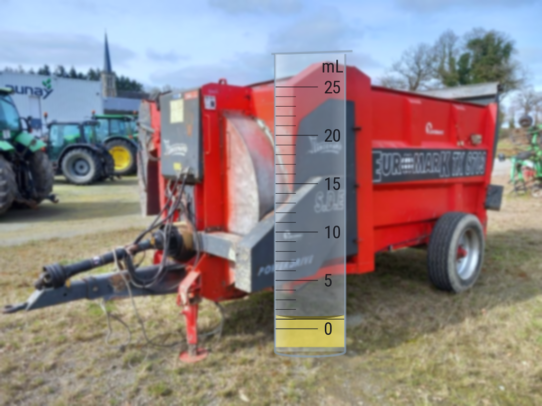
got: 1 mL
